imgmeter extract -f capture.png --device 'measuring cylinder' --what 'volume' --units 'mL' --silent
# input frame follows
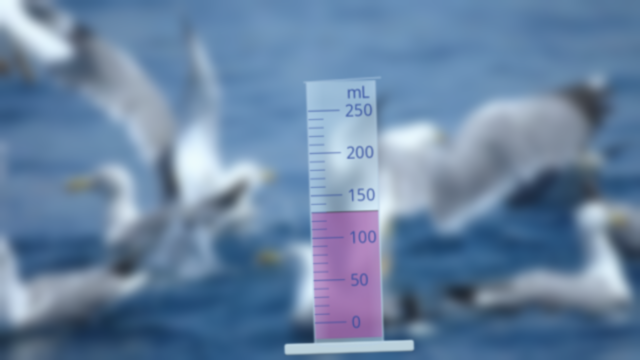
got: 130 mL
